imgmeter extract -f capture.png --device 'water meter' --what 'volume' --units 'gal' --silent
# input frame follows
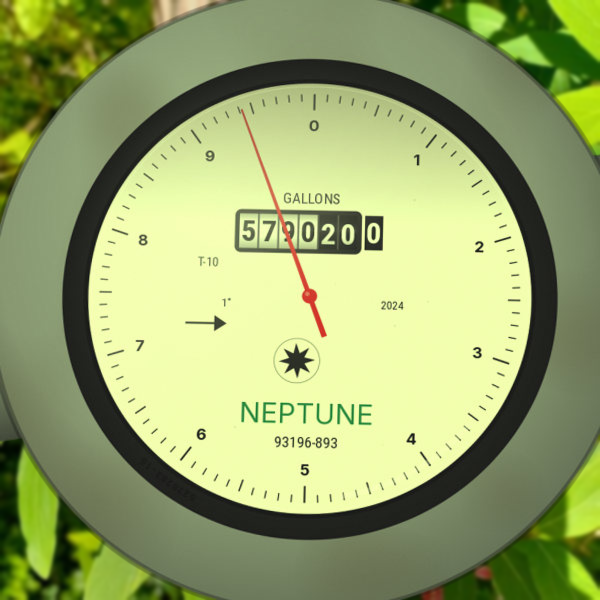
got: 5790199.4 gal
